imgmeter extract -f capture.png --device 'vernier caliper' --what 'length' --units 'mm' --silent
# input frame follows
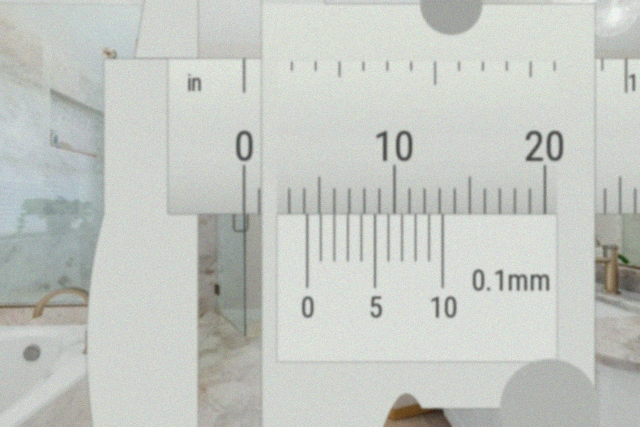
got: 4.2 mm
